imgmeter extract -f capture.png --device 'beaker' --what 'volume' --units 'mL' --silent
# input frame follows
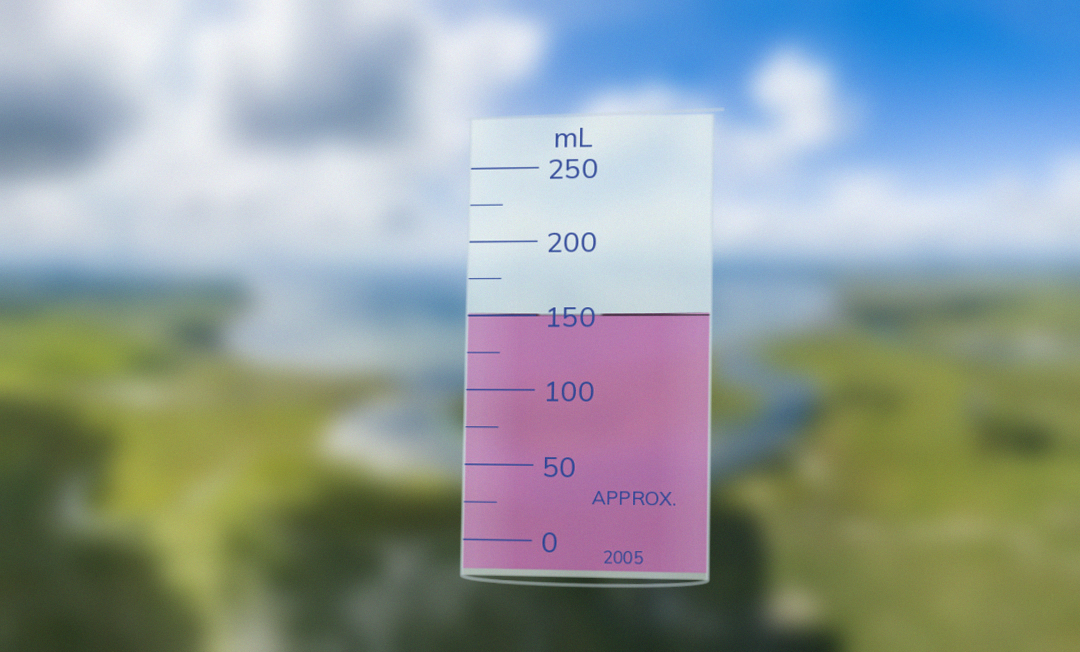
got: 150 mL
